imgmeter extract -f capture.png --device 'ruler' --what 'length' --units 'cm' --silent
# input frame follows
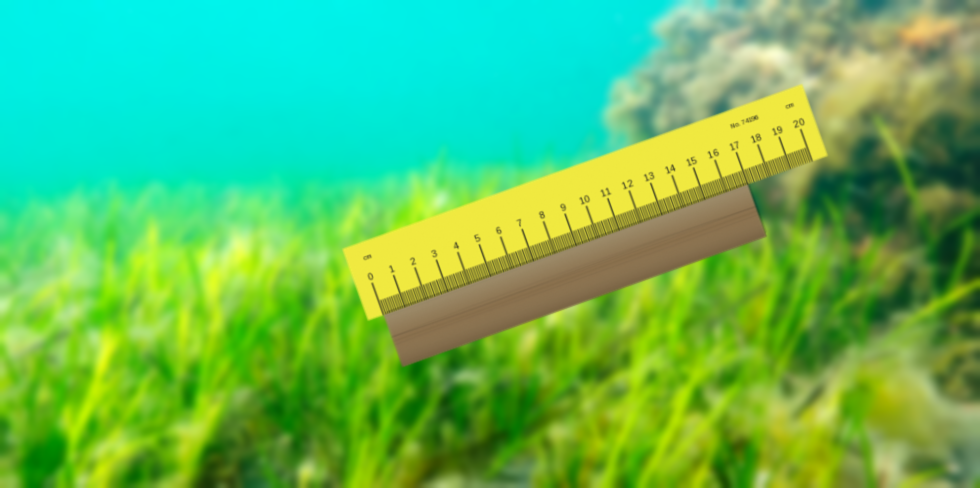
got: 17 cm
